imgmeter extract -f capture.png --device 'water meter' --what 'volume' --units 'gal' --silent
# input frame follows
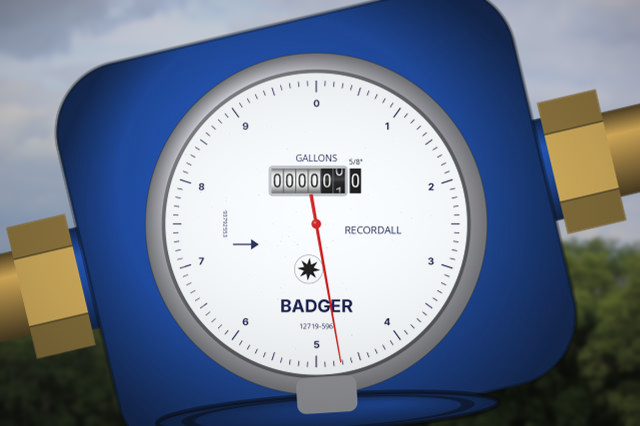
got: 4.7 gal
